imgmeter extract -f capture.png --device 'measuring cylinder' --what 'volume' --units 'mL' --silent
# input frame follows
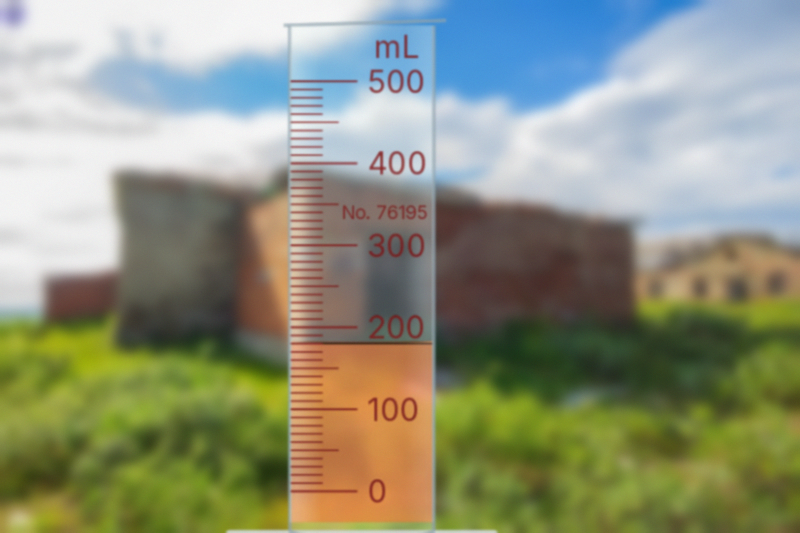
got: 180 mL
